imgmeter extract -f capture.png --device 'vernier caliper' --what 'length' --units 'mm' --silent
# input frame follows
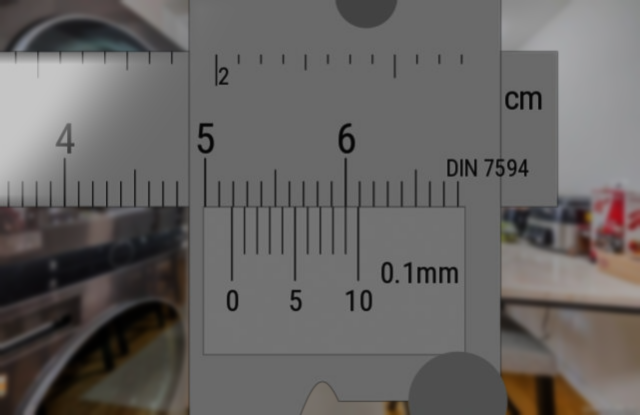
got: 51.9 mm
